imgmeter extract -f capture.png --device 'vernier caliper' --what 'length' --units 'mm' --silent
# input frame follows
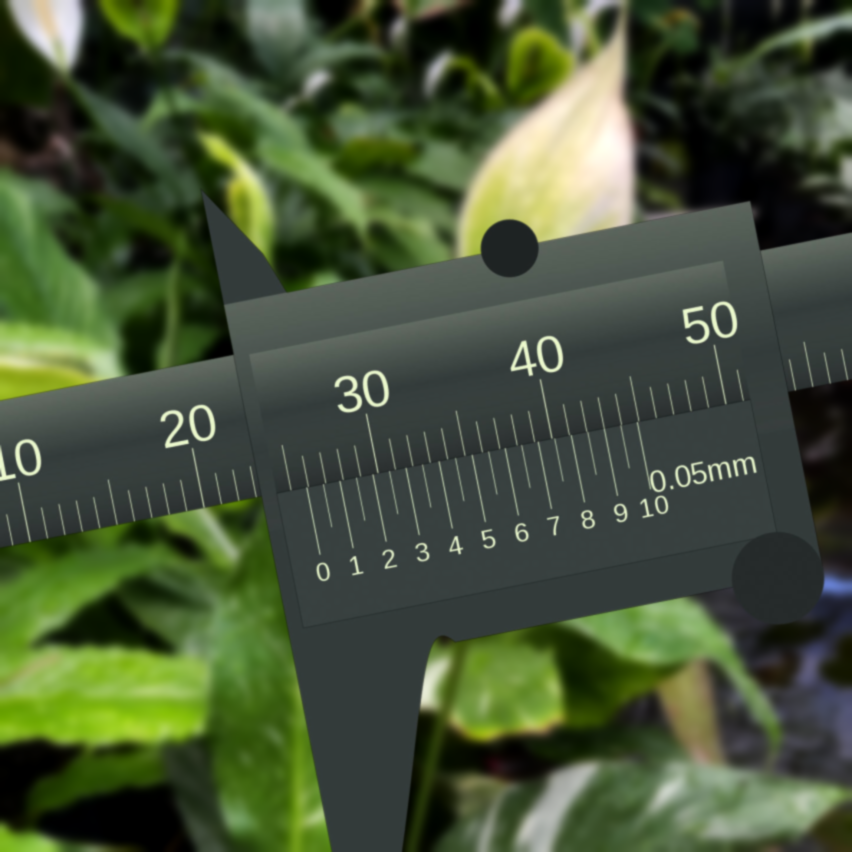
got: 25.9 mm
